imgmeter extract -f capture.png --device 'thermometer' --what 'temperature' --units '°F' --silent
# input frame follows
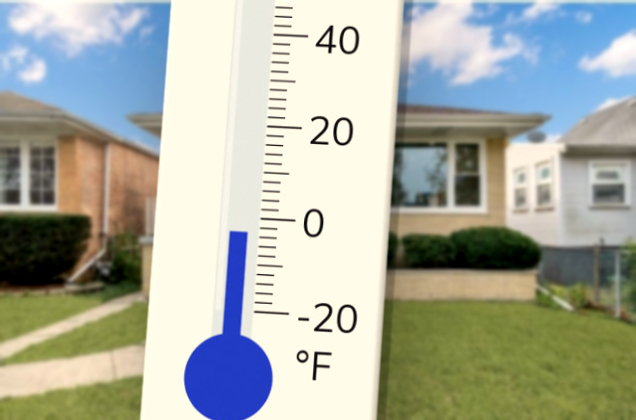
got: -3 °F
